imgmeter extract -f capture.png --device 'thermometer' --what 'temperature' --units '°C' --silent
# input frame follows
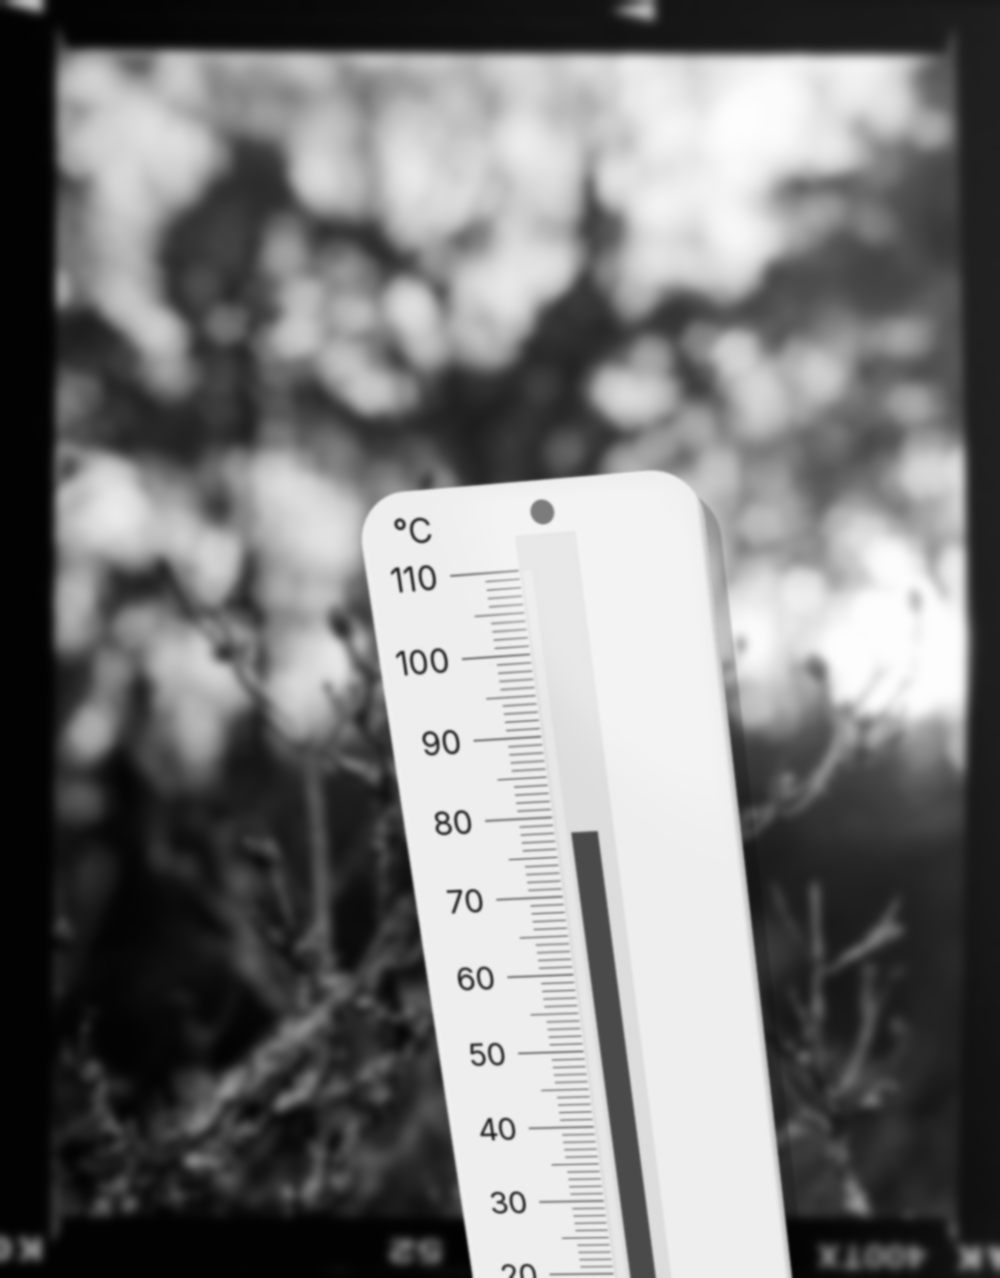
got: 78 °C
